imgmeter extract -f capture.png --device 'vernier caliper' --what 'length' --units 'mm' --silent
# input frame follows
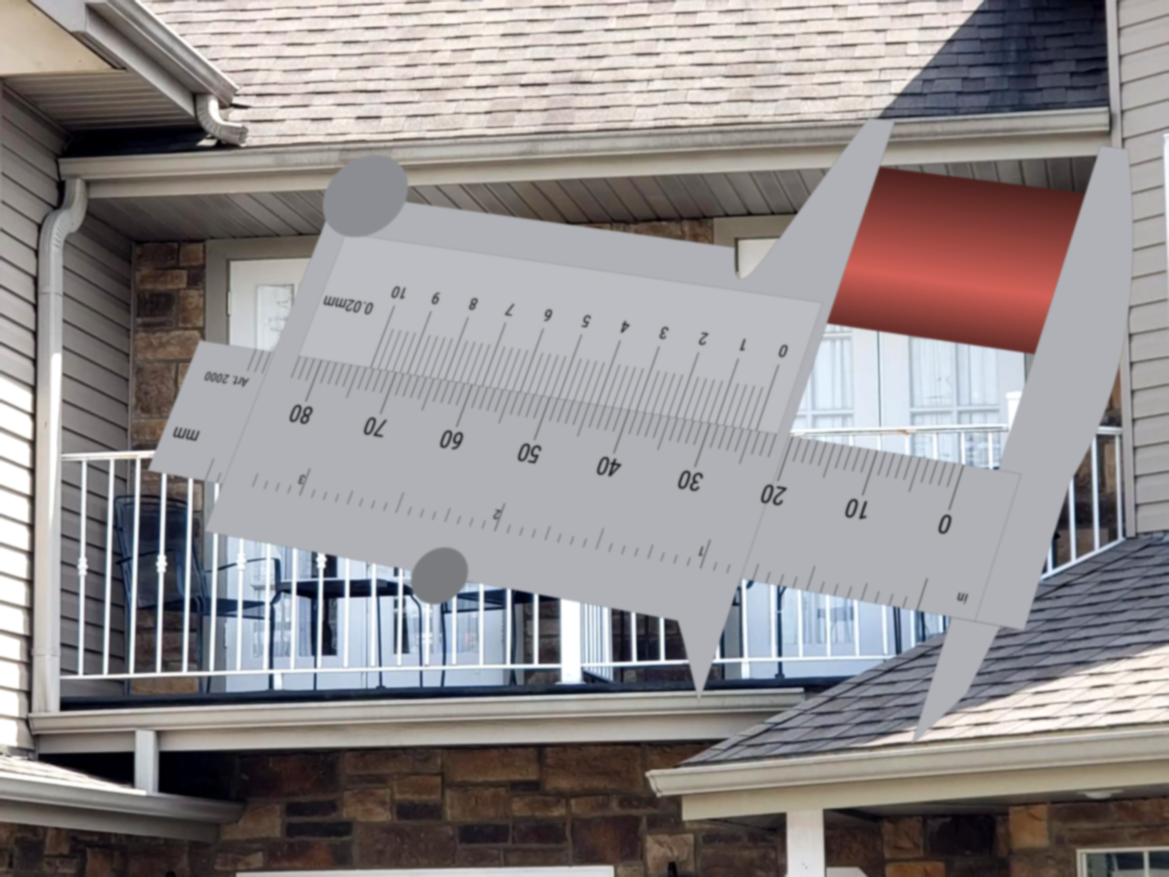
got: 24.4 mm
